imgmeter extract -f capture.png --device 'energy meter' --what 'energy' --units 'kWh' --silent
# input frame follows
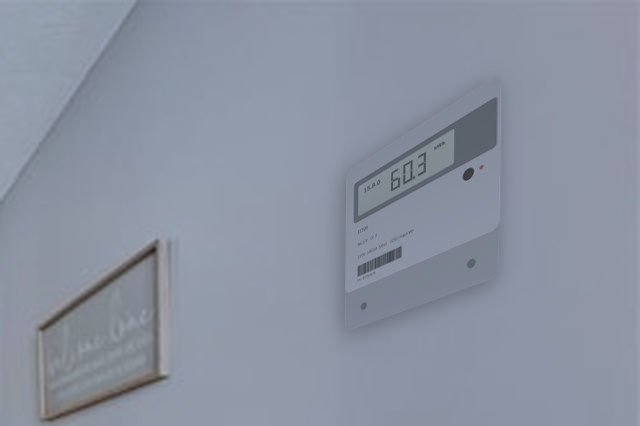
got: 60.3 kWh
